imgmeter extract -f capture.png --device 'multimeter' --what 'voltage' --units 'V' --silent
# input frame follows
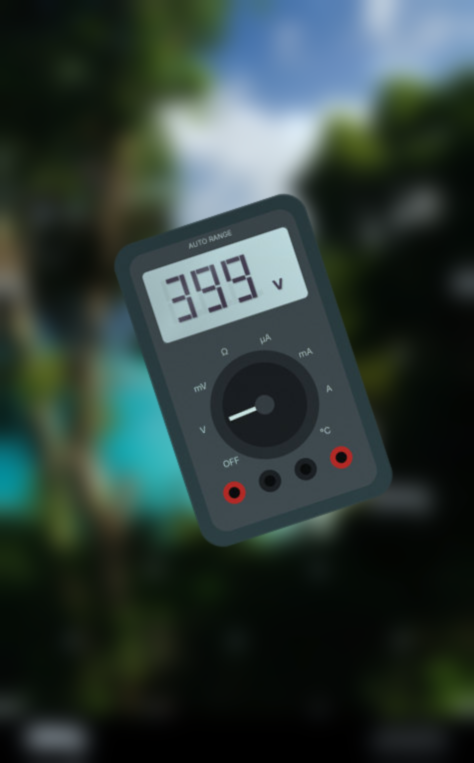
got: 399 V
